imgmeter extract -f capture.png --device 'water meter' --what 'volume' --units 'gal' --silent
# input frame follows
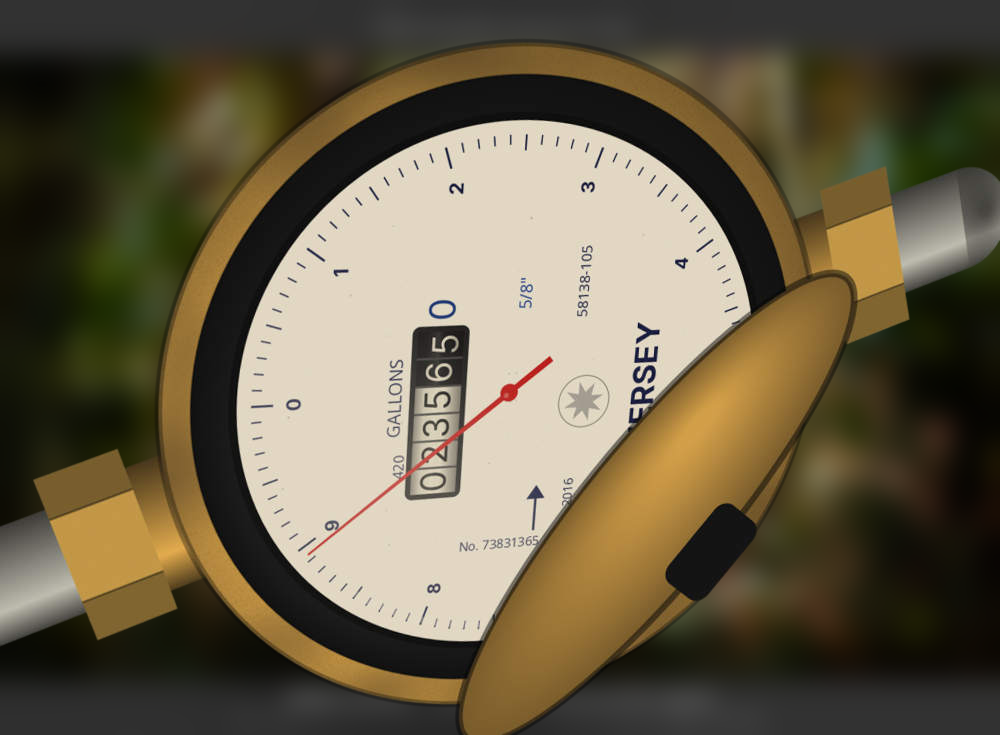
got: 235648.9 gal
